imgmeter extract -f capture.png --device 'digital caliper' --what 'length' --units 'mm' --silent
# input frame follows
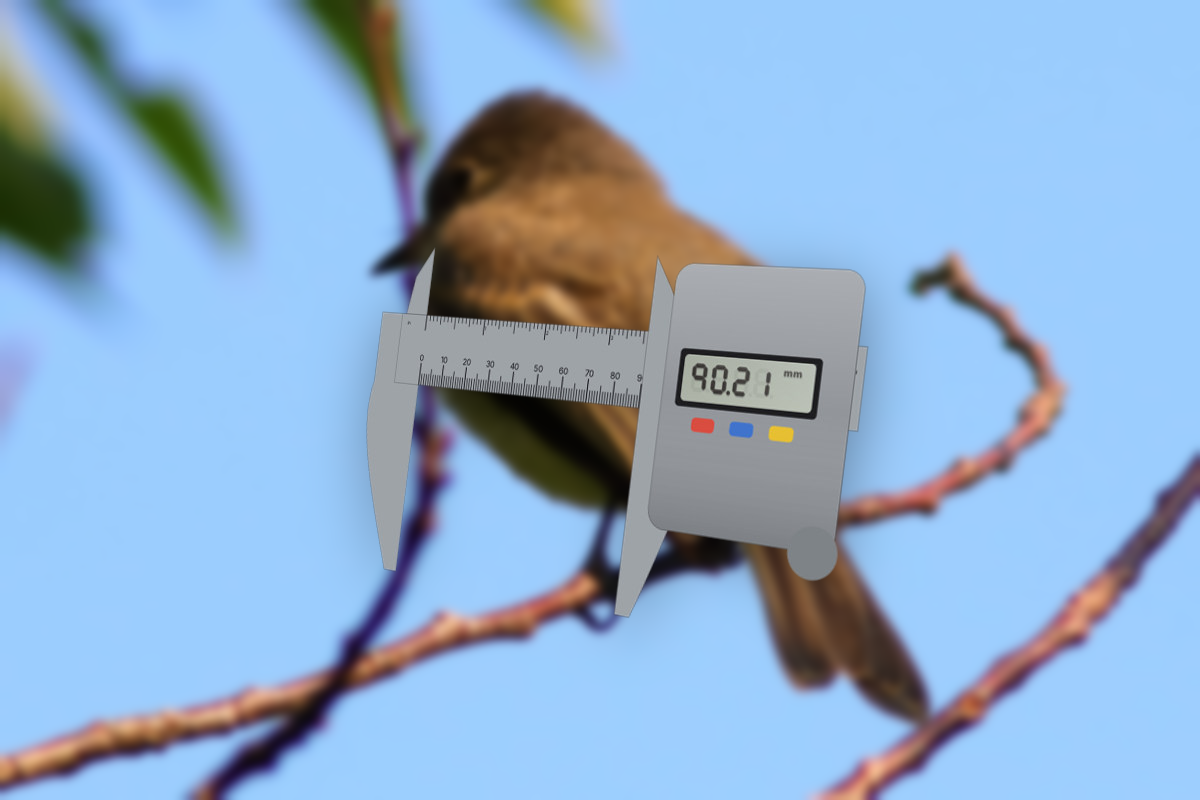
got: 90.21 mm
